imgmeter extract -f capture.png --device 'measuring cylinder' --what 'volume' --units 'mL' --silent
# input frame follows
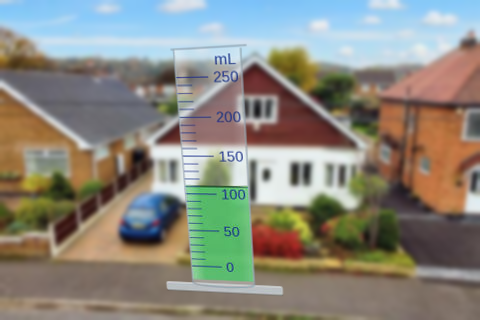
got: 110 mL
